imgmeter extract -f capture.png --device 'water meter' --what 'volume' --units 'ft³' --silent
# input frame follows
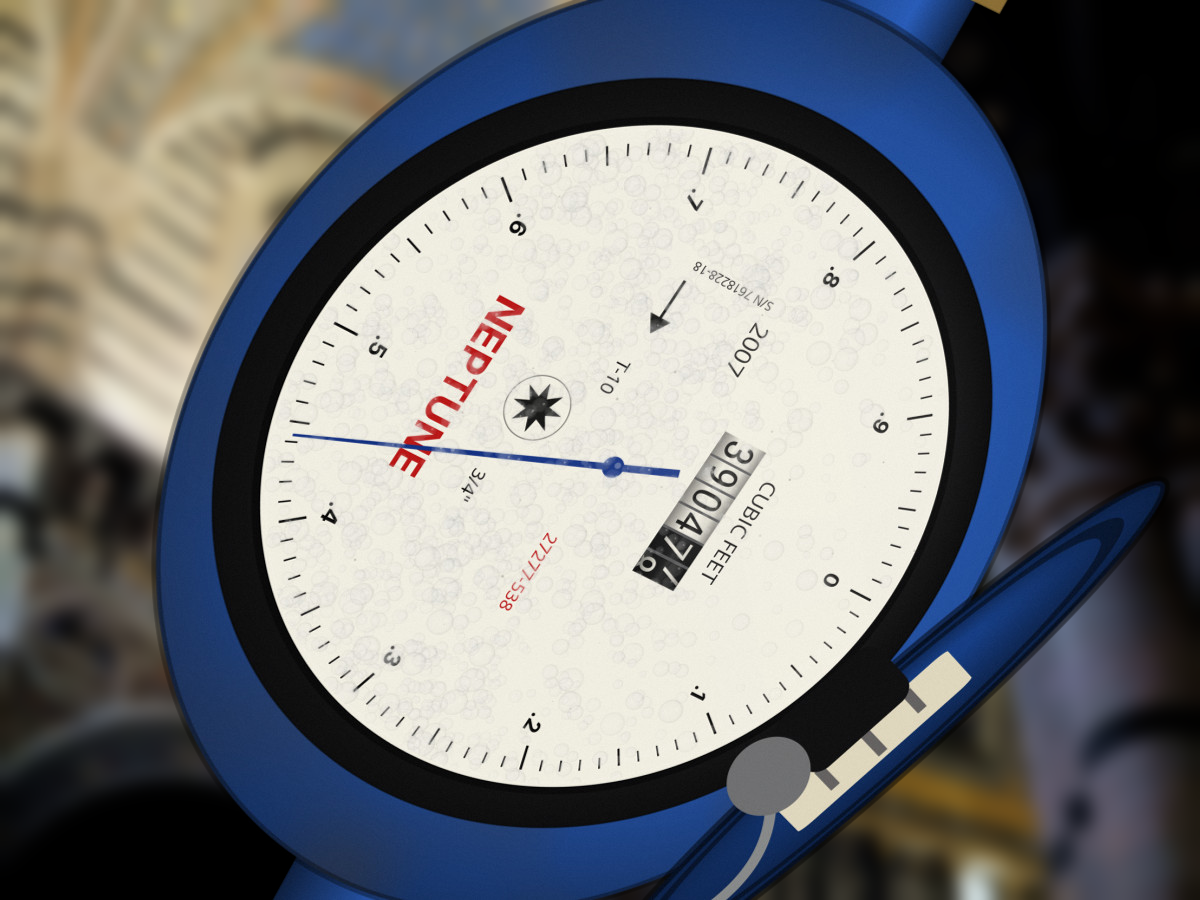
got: 390477.44 ft³
